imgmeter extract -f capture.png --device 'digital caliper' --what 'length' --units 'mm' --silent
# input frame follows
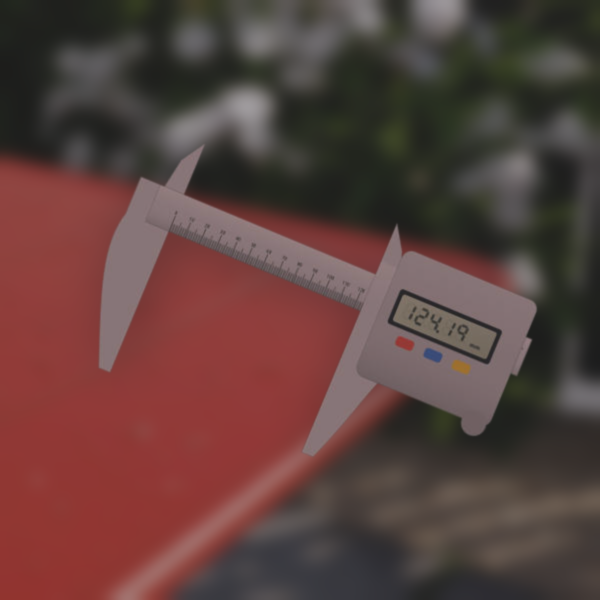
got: 124.19 mm
